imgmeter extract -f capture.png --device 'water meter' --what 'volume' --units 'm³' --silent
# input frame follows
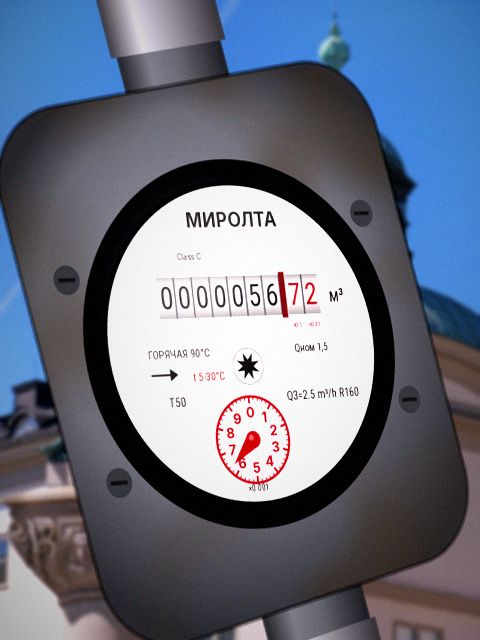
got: 56.726 m³
